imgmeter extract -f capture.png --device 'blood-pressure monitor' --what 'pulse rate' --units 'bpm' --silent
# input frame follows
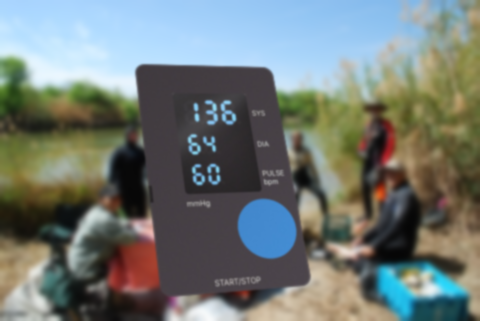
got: 60 bpm
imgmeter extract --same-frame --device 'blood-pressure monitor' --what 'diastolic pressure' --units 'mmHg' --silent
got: 64 mmHg
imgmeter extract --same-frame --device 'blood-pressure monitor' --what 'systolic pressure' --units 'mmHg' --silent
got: 136 mmHg
